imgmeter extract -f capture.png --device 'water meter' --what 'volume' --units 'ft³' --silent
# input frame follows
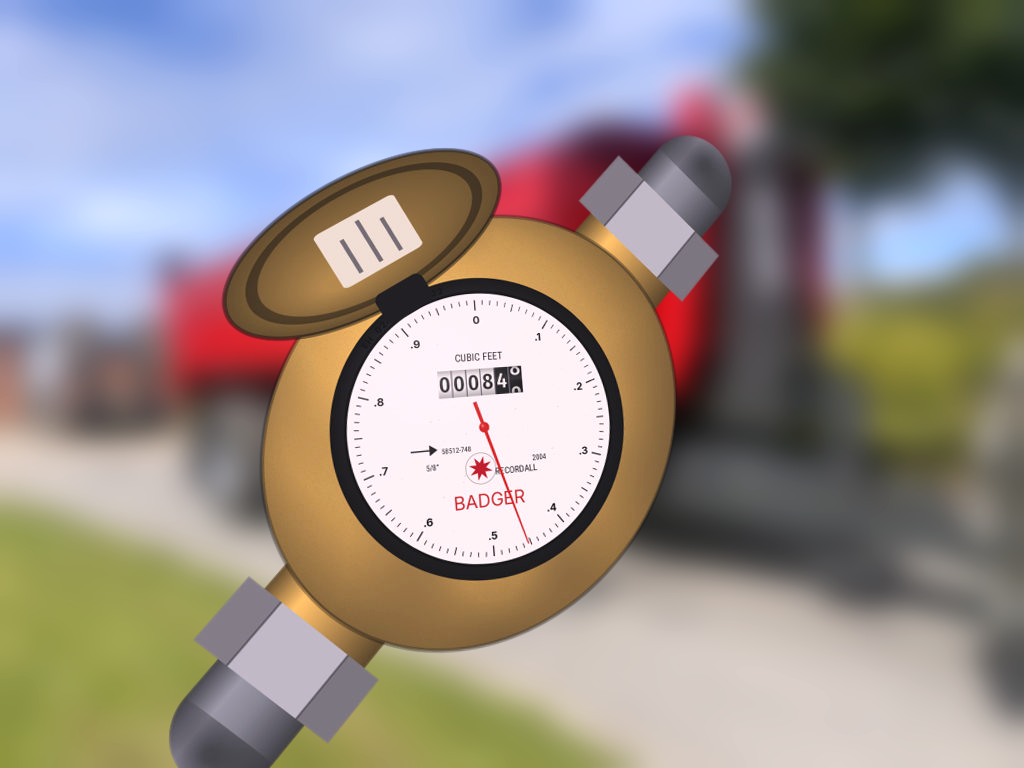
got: 848.45 ft³
